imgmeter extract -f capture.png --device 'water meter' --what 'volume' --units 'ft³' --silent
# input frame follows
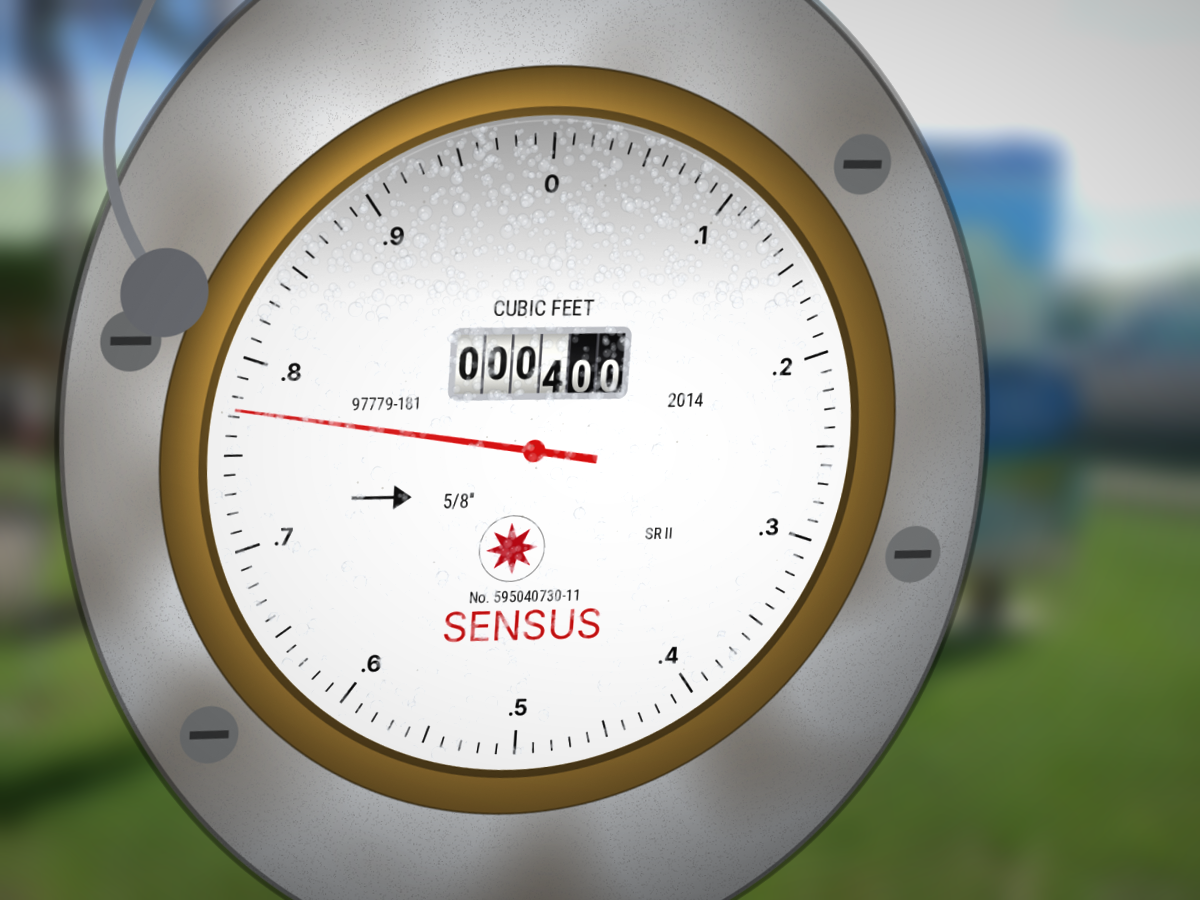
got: 399.77 ft³
